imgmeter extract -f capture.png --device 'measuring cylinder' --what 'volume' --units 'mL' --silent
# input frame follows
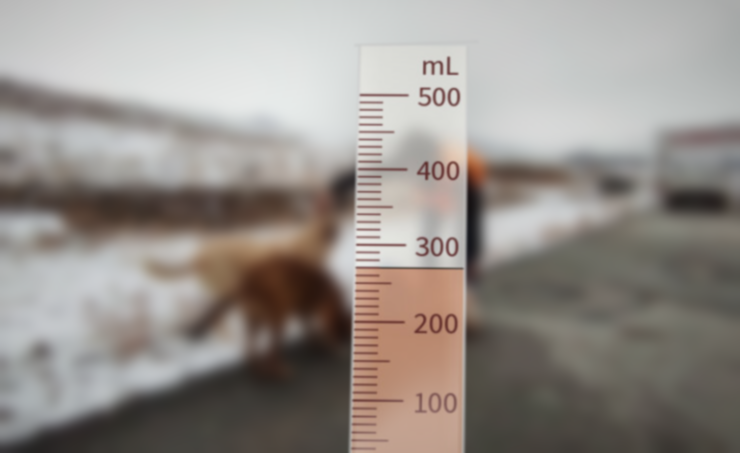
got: 270 mL
